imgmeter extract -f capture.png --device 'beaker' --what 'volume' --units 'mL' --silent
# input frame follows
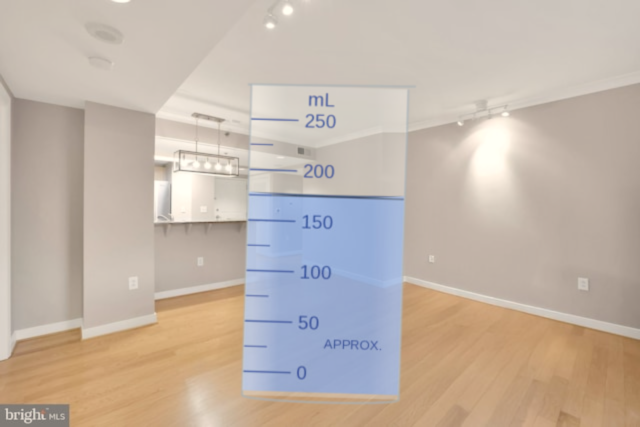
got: 175 mL
